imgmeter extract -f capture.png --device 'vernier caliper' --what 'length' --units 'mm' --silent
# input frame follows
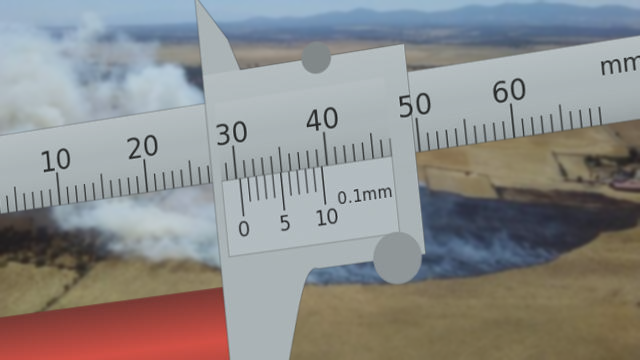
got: 30.4 mm
